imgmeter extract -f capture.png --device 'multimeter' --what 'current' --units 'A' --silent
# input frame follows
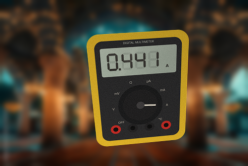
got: 0.441 A
